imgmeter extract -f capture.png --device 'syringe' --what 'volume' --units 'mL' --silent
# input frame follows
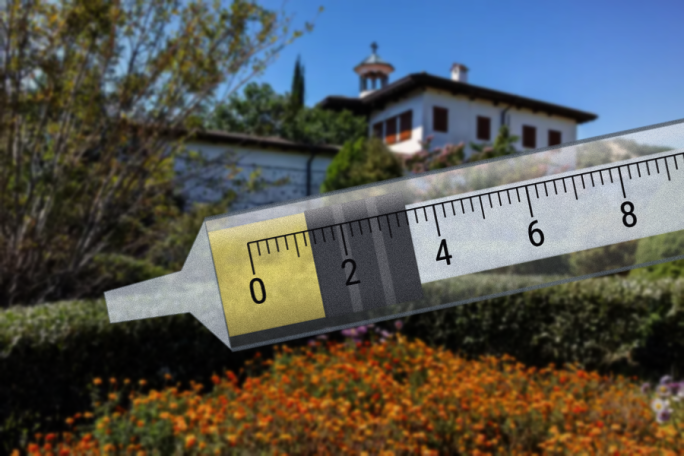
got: 1.3 mL
